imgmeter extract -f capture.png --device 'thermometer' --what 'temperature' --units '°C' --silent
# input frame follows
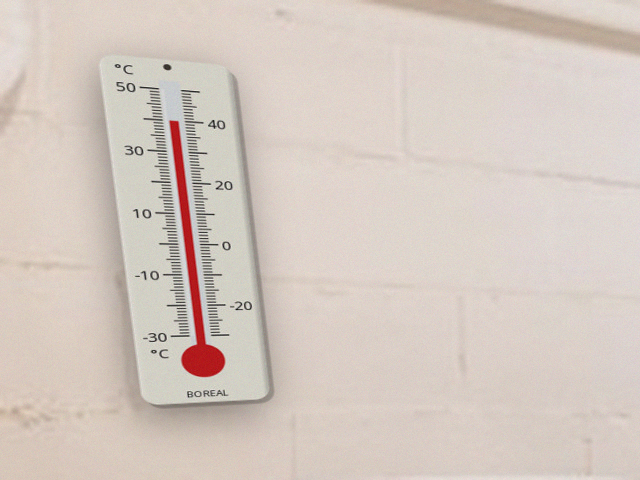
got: 40 °C
